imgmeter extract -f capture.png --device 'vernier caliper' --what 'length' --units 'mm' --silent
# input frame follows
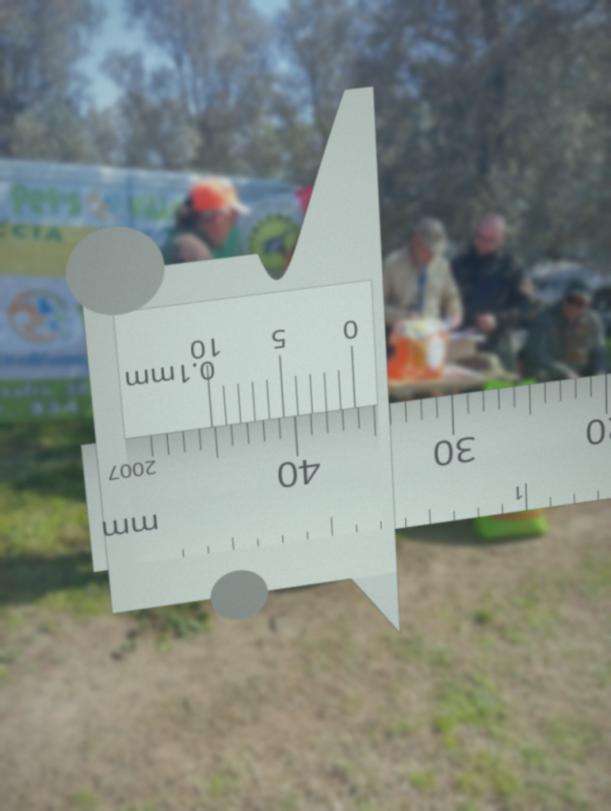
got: 36.2 mm
